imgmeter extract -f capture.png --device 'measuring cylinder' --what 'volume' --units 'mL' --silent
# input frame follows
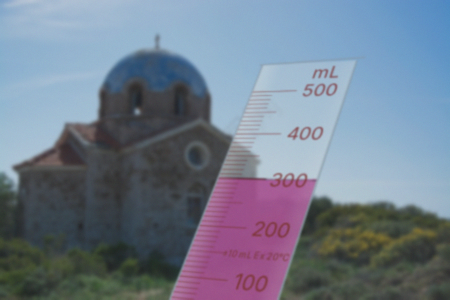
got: 300 mL
